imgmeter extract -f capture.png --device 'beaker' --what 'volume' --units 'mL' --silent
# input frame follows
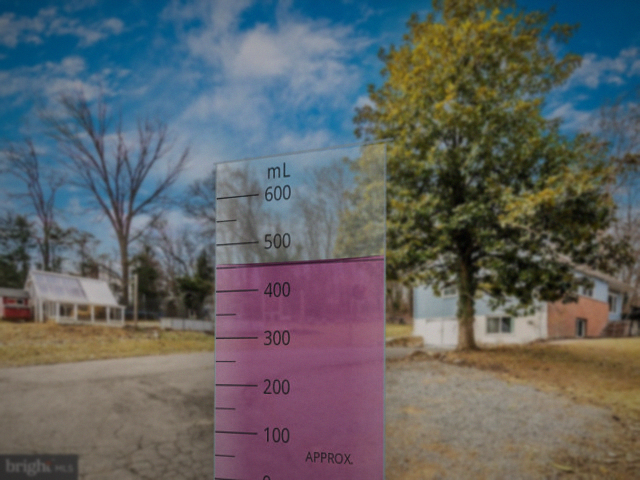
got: 450 mL
